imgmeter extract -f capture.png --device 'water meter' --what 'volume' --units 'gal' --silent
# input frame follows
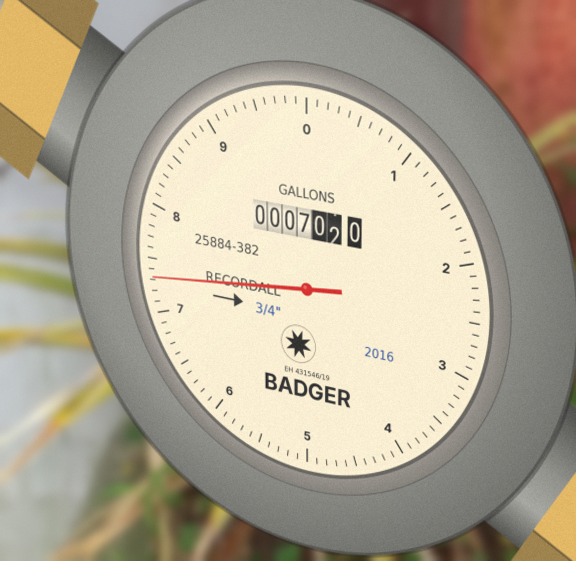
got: 7017.3 gal
